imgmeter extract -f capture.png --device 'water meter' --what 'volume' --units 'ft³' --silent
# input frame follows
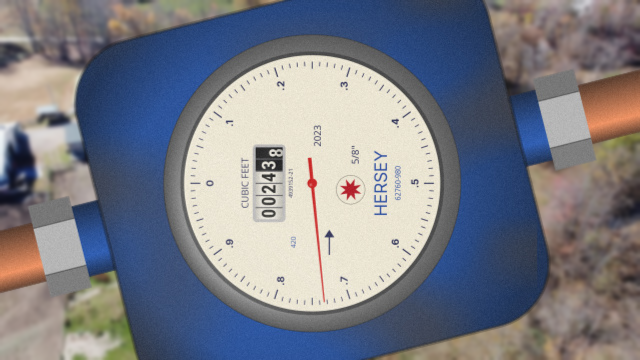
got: 2437.73 ft³
